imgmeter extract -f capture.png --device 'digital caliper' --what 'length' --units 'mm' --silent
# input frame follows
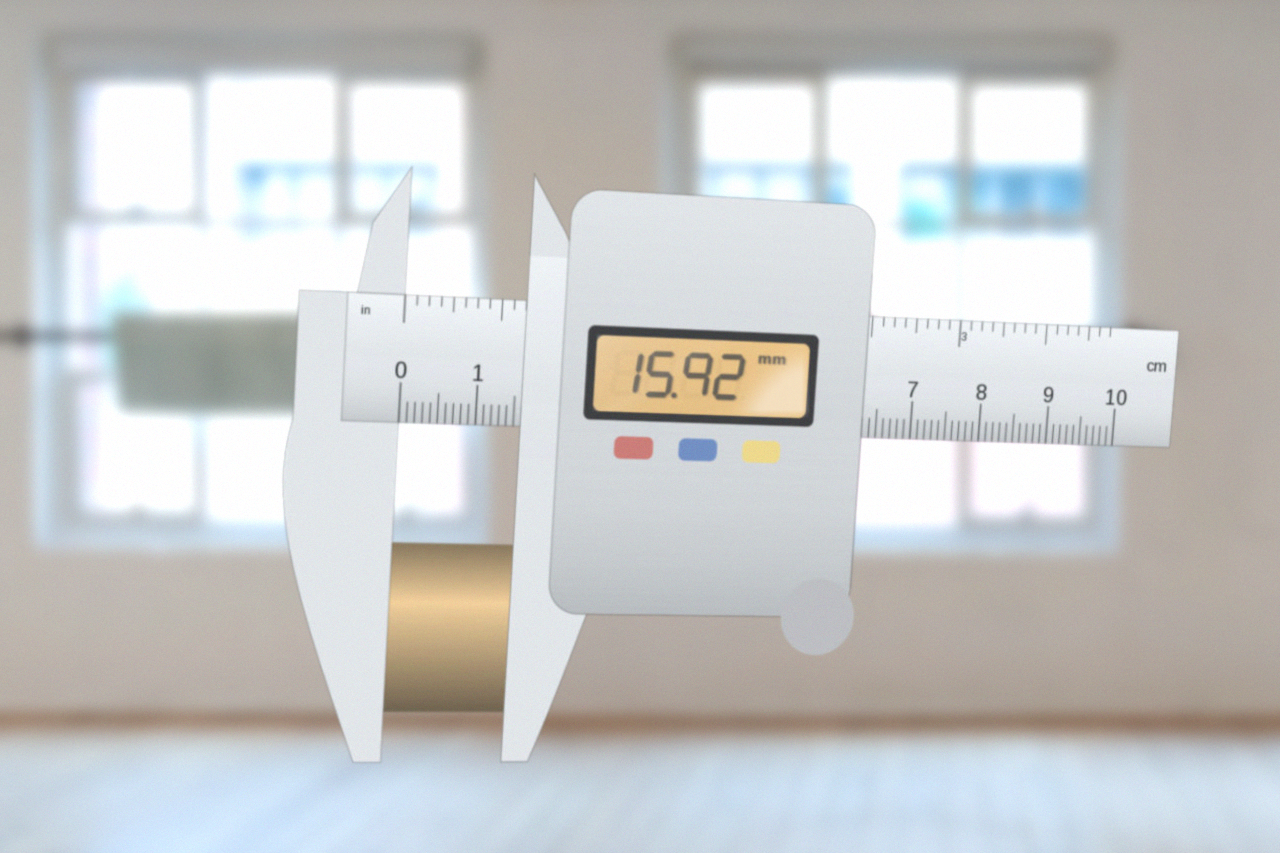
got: 15.92 mm
